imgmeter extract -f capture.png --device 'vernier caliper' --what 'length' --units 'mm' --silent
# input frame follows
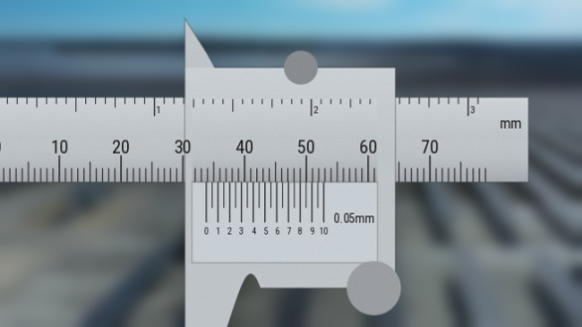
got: 33.8 mm
